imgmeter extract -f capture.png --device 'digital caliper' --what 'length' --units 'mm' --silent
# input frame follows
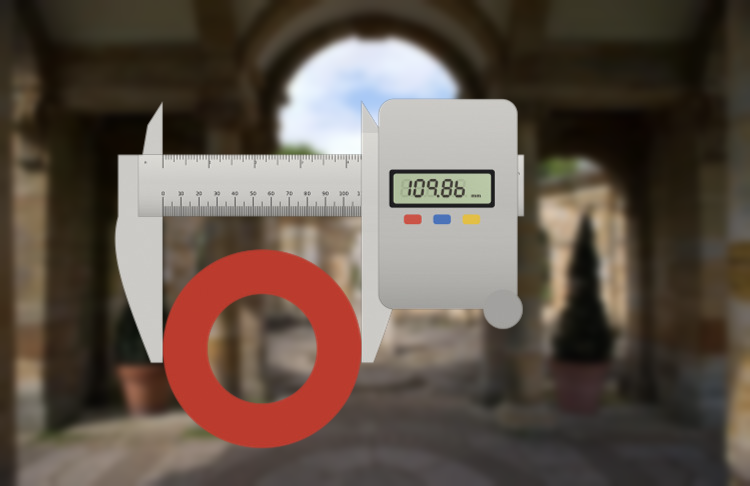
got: 109.86 mm
